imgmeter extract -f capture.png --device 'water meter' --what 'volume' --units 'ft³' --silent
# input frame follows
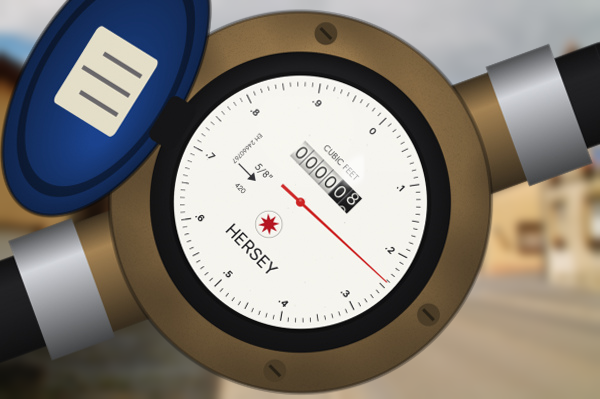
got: 8.24 ft³
